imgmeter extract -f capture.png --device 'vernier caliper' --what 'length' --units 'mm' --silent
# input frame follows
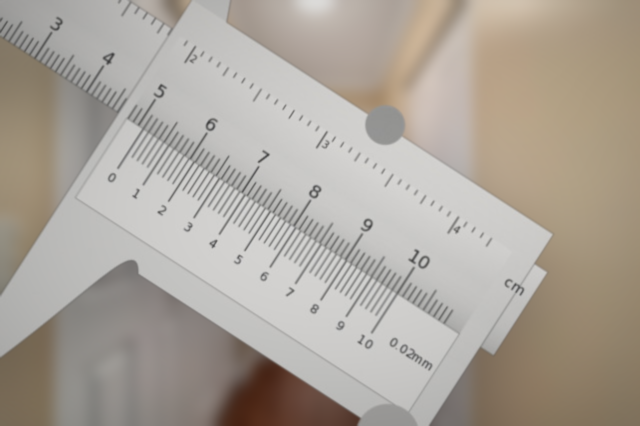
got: 51.0 mm
